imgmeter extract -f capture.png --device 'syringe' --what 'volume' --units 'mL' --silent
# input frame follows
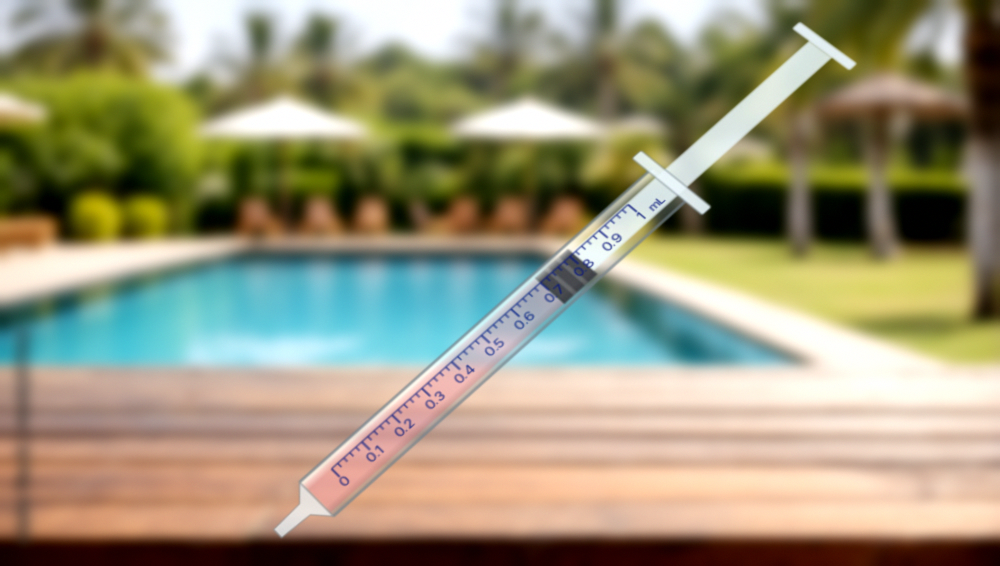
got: 0.7 mL
